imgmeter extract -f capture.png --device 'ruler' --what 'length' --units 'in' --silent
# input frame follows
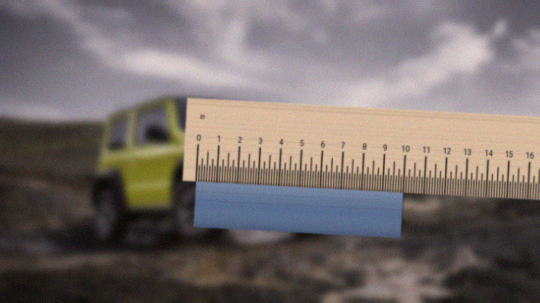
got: 10 in
